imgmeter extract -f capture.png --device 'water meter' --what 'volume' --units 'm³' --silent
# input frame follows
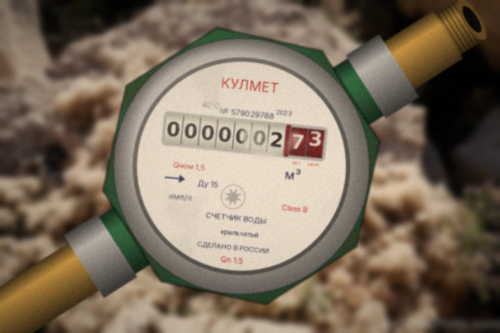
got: 2.73 m³
